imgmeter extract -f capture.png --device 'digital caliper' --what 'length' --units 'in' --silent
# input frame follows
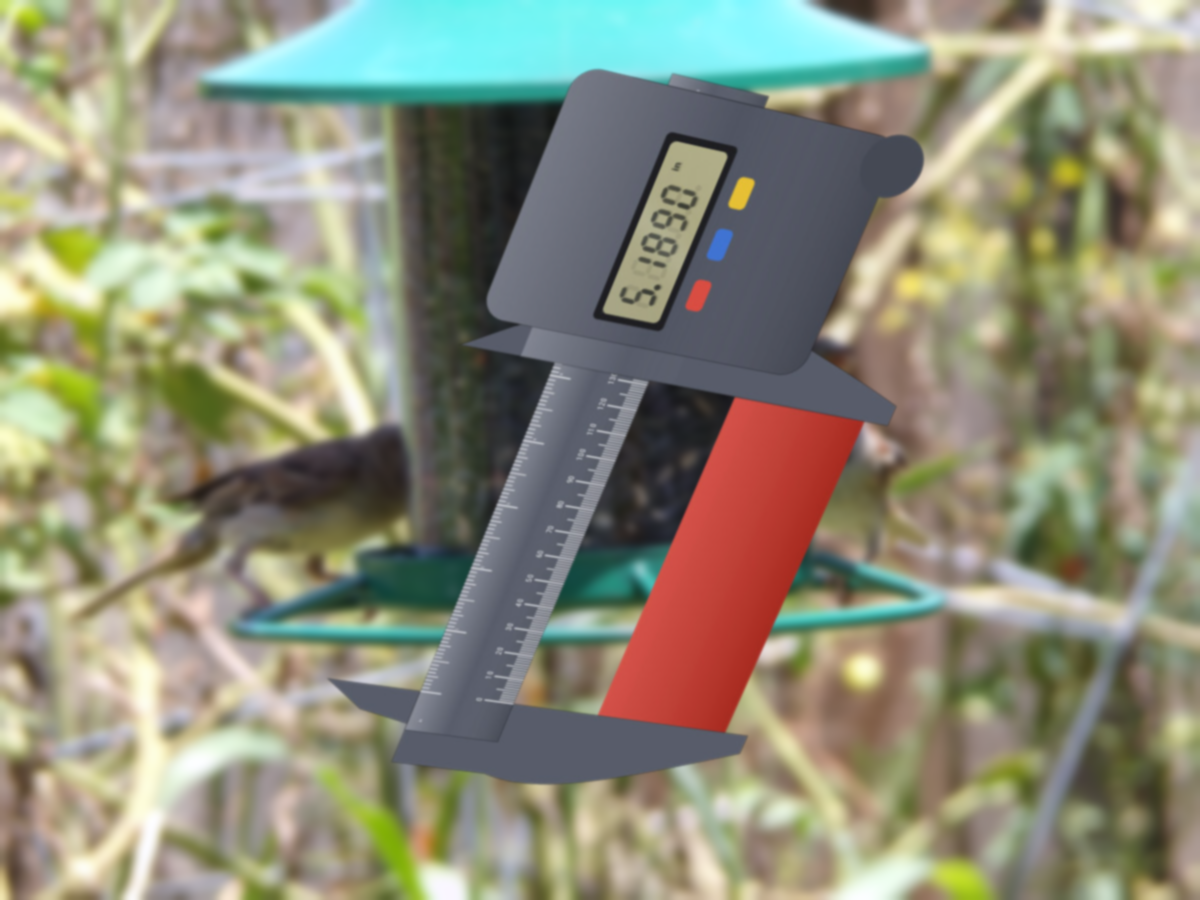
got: 5.1890 in
